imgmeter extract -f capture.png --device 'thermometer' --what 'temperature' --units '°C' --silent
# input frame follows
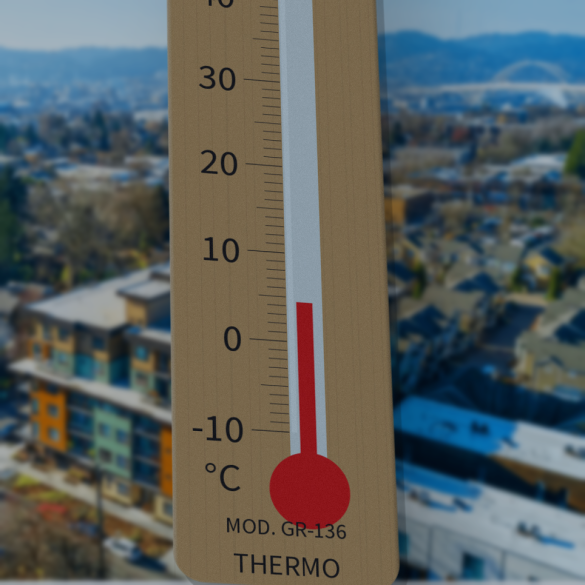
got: 4.5 °C
